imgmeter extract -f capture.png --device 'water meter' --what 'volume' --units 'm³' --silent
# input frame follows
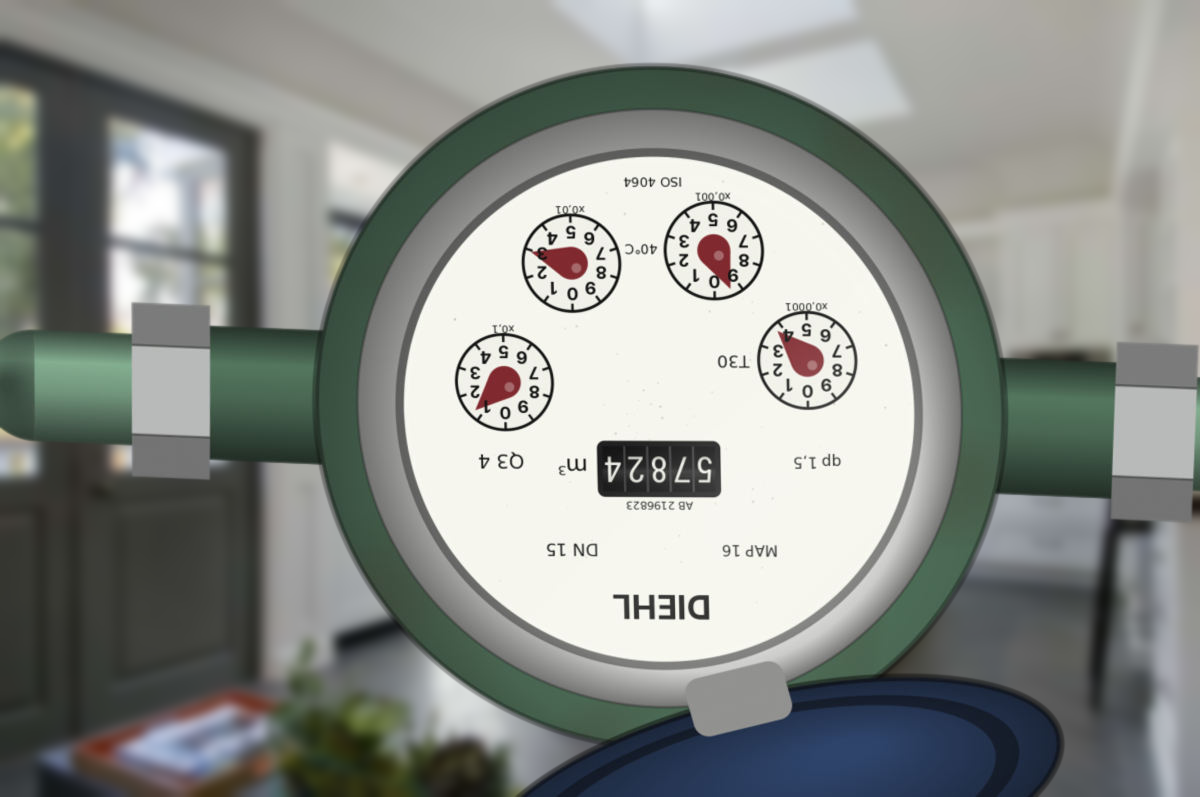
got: 57824.1293 m³
